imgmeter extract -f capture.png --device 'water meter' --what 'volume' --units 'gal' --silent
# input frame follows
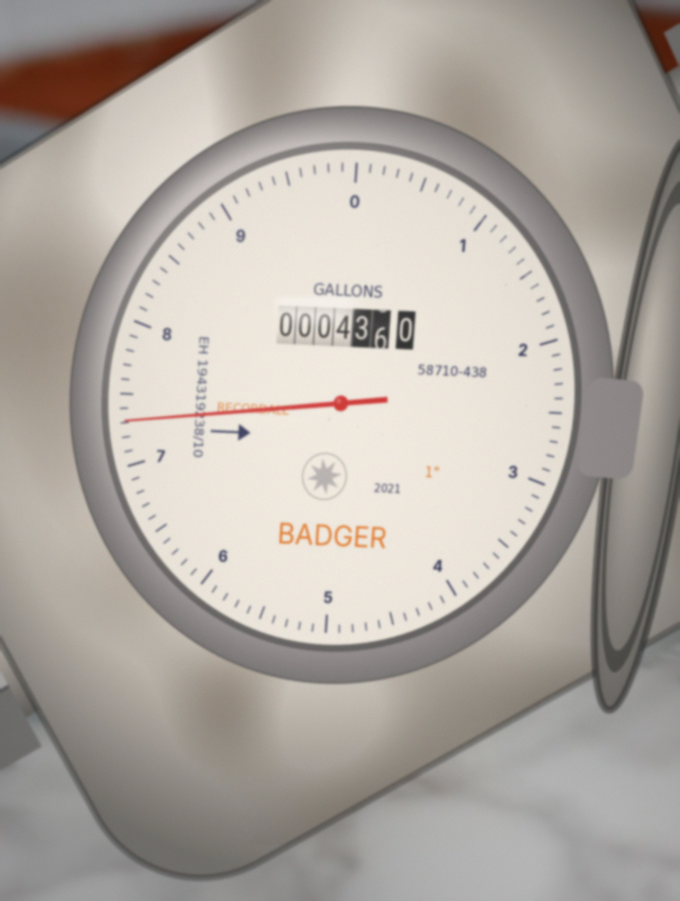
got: 4357.3 gal
